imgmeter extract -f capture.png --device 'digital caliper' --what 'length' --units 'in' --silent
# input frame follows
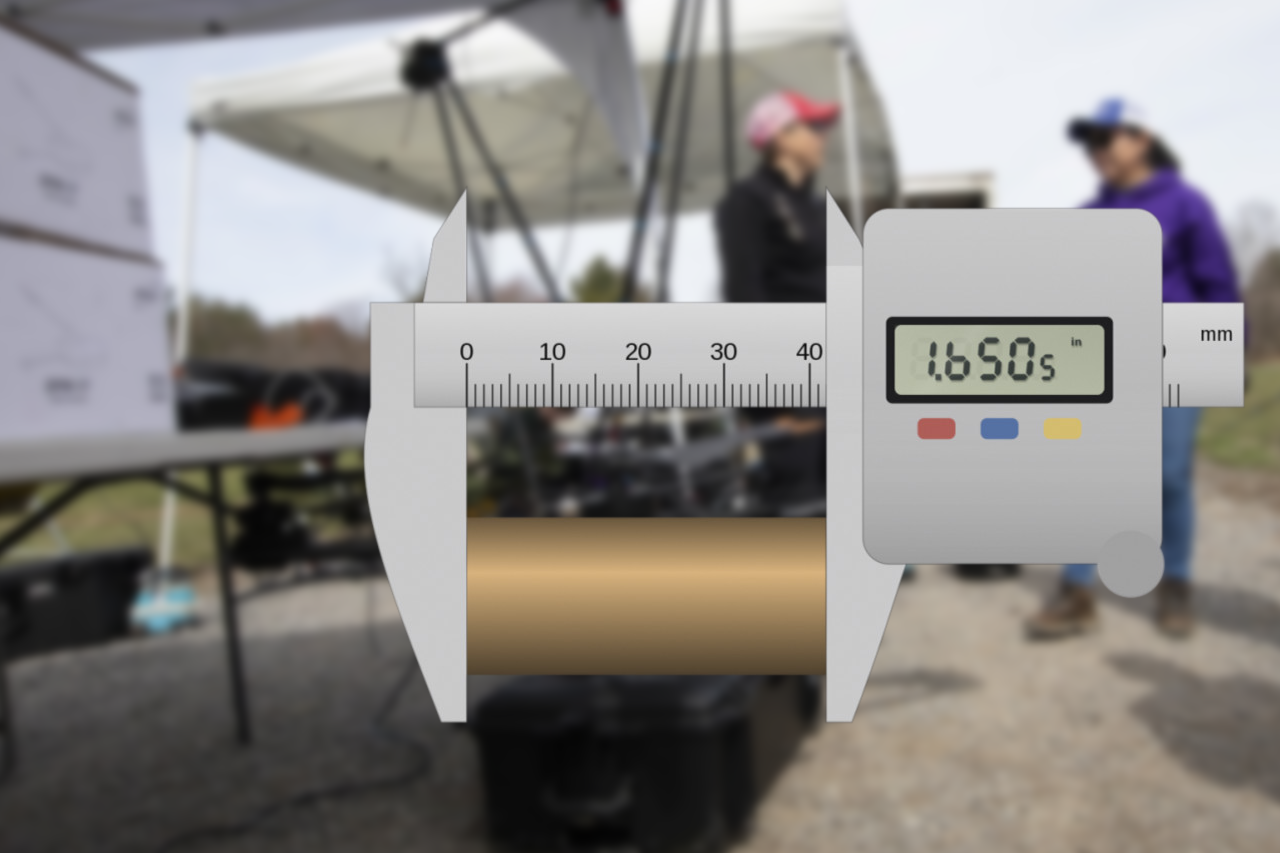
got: 1.6505 in
